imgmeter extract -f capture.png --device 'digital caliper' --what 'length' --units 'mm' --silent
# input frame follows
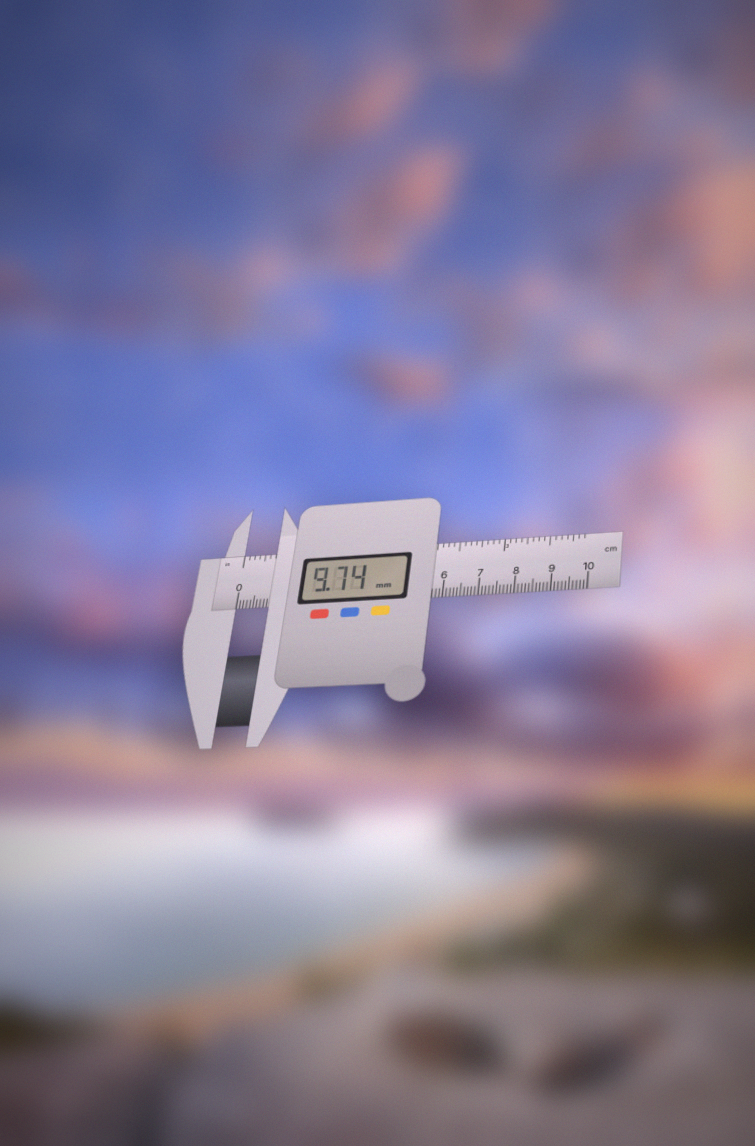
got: 9.74 mm
